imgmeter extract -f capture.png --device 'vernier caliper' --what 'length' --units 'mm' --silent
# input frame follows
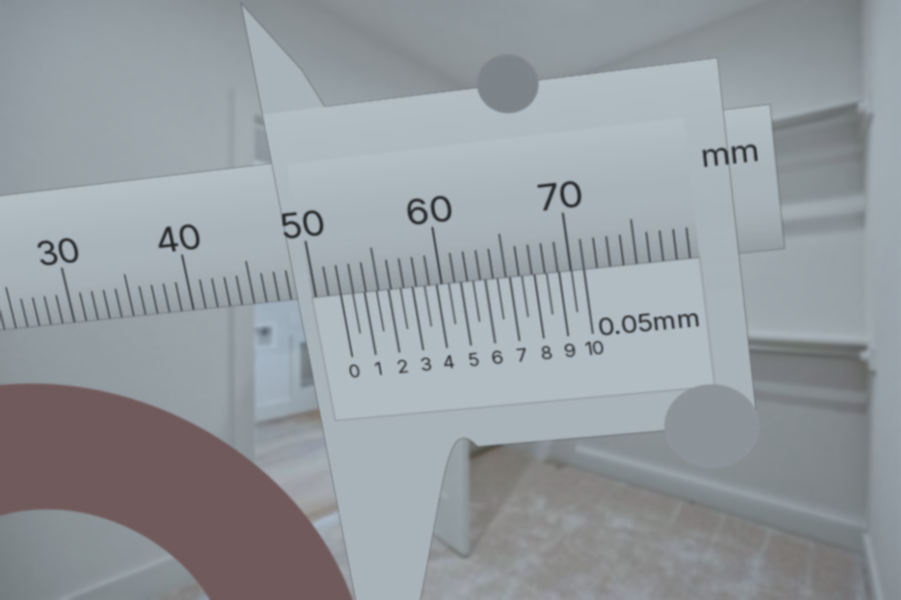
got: 52.0 mm
